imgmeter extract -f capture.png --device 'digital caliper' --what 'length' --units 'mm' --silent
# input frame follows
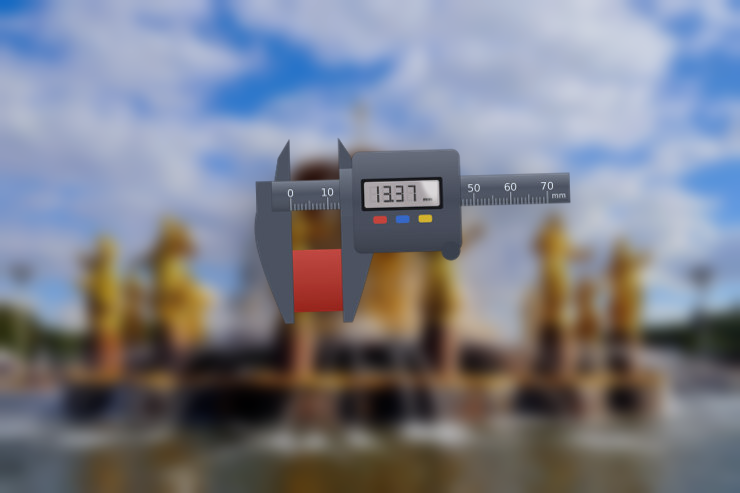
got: 13.37 mm
